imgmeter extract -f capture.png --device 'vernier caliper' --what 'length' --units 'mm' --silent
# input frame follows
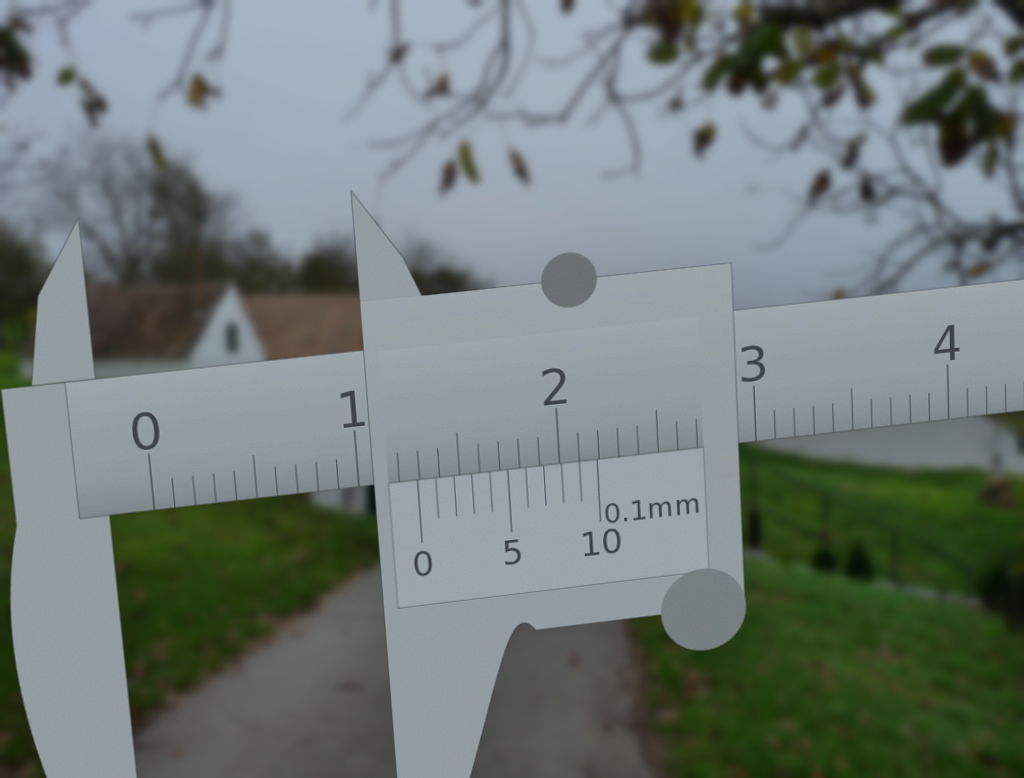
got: 12.9 mm
